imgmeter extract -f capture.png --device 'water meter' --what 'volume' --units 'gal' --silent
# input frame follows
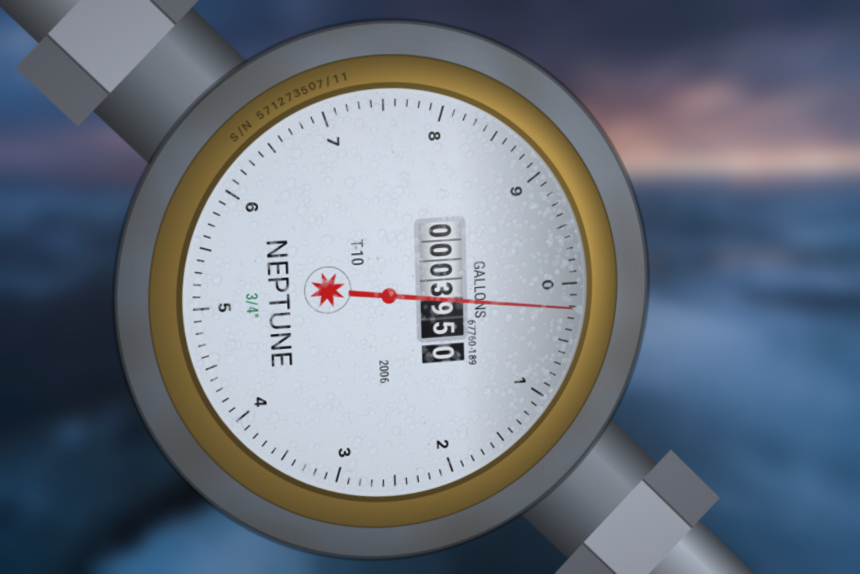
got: 3950.2 gal
